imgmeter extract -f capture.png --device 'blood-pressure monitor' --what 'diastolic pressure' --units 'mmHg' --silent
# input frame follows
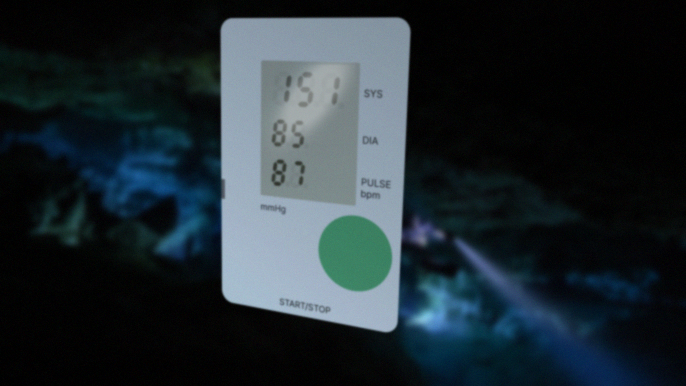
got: 85 mmHg
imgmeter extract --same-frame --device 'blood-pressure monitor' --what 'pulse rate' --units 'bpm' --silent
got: 87 bpm
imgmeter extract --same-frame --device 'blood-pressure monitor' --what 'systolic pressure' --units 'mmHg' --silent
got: 151 mmHg
